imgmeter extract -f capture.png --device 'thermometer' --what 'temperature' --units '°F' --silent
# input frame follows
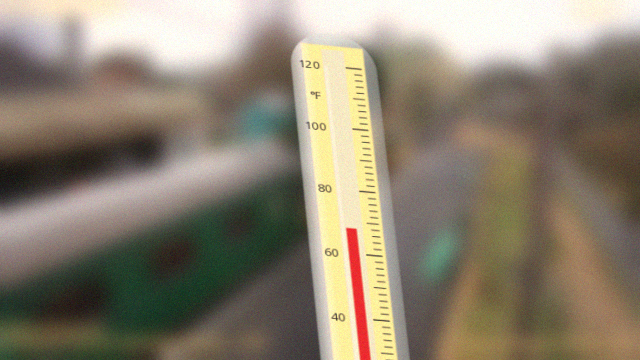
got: 68 °F
